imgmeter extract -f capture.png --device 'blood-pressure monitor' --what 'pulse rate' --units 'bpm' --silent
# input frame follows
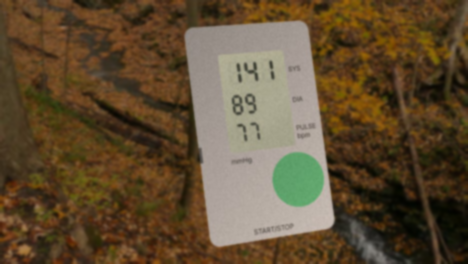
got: 77 bpm
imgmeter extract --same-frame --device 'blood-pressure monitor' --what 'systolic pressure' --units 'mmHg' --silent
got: 141 mmHg
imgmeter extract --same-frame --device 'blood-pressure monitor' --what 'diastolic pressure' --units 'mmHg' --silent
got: 89 mmHg
